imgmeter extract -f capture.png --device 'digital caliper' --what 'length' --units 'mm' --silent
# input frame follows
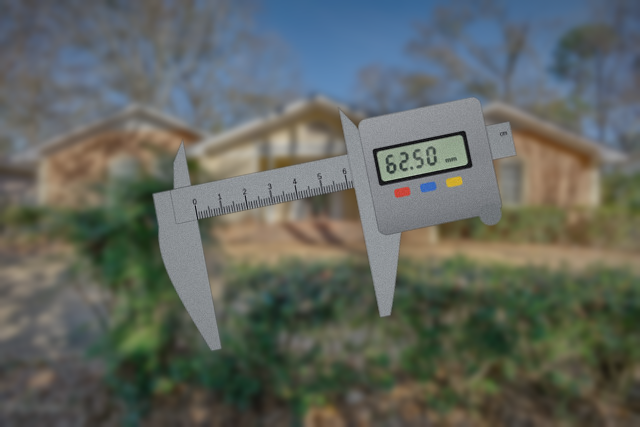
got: 62.50 mm
